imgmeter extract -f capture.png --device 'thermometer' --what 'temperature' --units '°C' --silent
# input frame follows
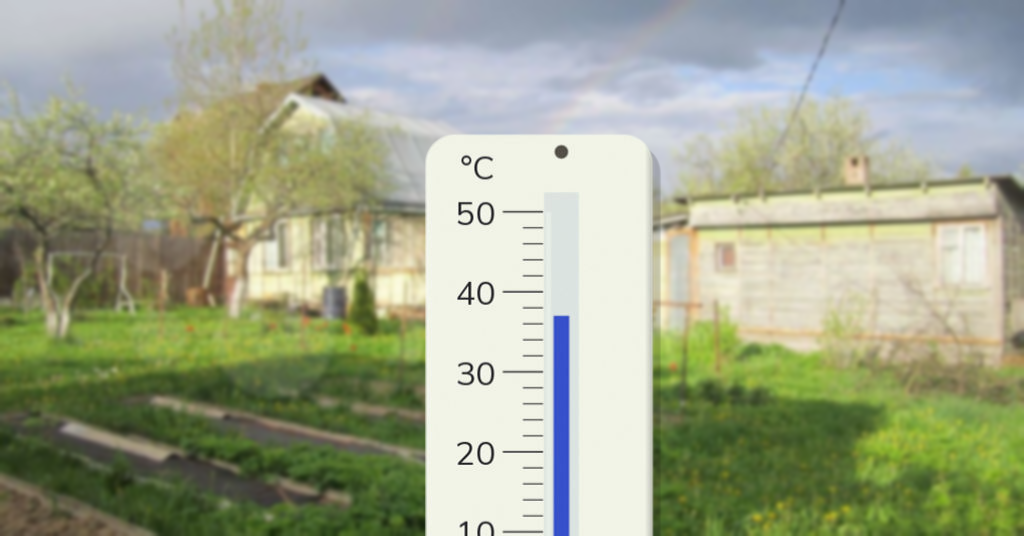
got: 37 °C
